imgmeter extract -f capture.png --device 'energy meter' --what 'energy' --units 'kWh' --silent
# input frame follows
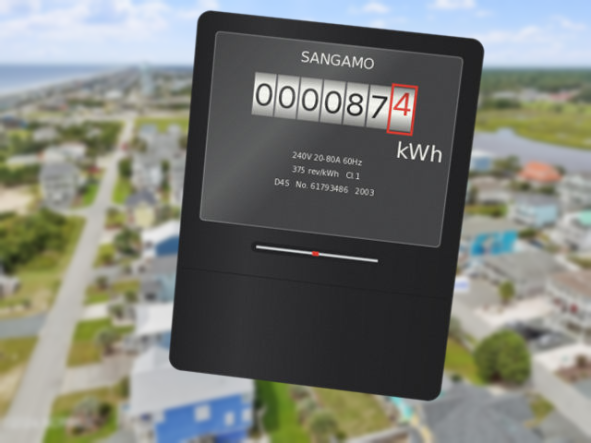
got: 87.4 kWh
